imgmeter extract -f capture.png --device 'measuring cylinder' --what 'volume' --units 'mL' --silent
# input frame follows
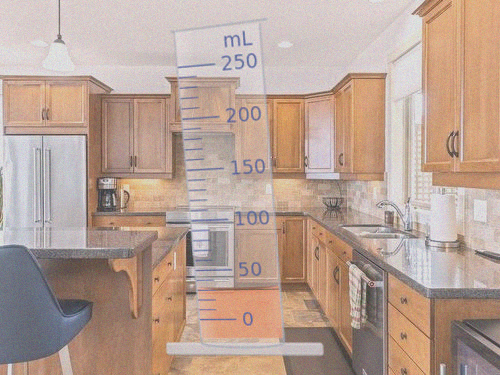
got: 30 mL
